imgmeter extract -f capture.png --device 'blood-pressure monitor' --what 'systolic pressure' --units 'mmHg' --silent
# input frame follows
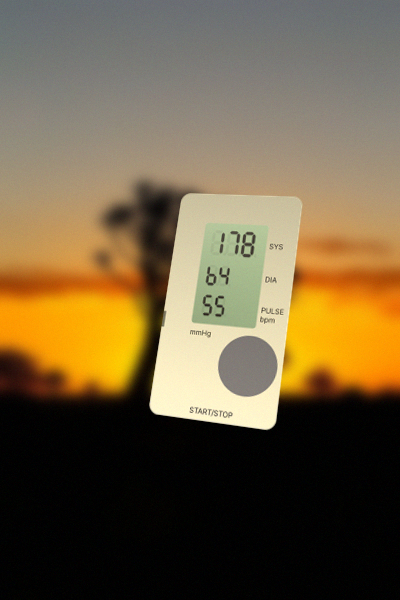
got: 178 mmHg
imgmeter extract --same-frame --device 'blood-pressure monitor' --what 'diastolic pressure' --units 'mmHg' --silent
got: 64 mmHg
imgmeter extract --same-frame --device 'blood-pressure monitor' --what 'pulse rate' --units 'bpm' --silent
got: 55 bpm
